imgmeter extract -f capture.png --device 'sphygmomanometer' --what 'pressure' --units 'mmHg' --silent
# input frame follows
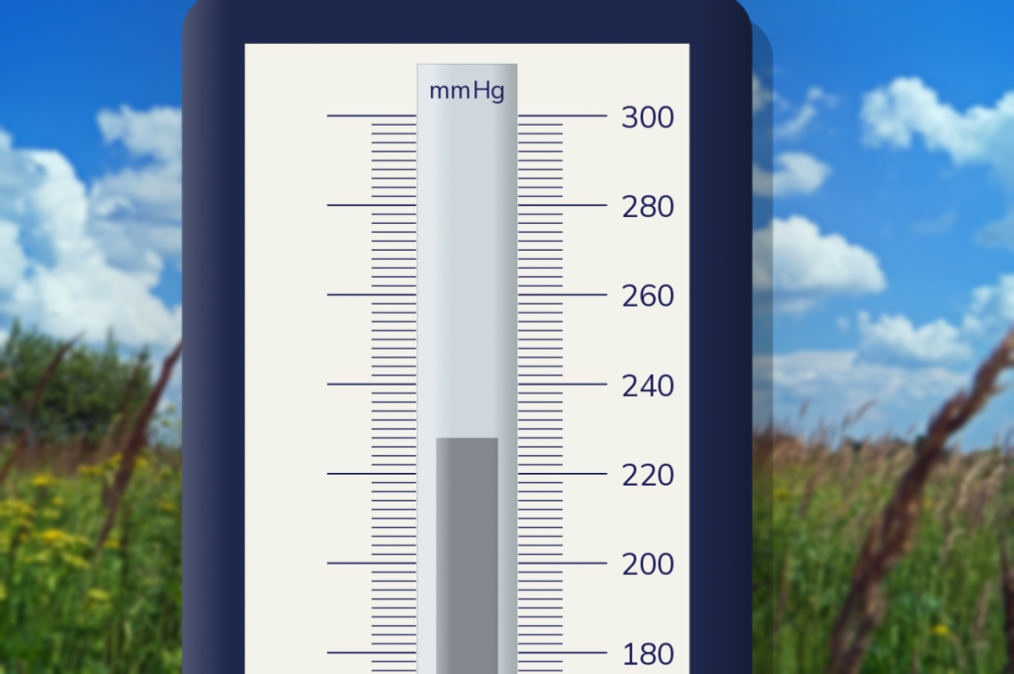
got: 228 mmHg
